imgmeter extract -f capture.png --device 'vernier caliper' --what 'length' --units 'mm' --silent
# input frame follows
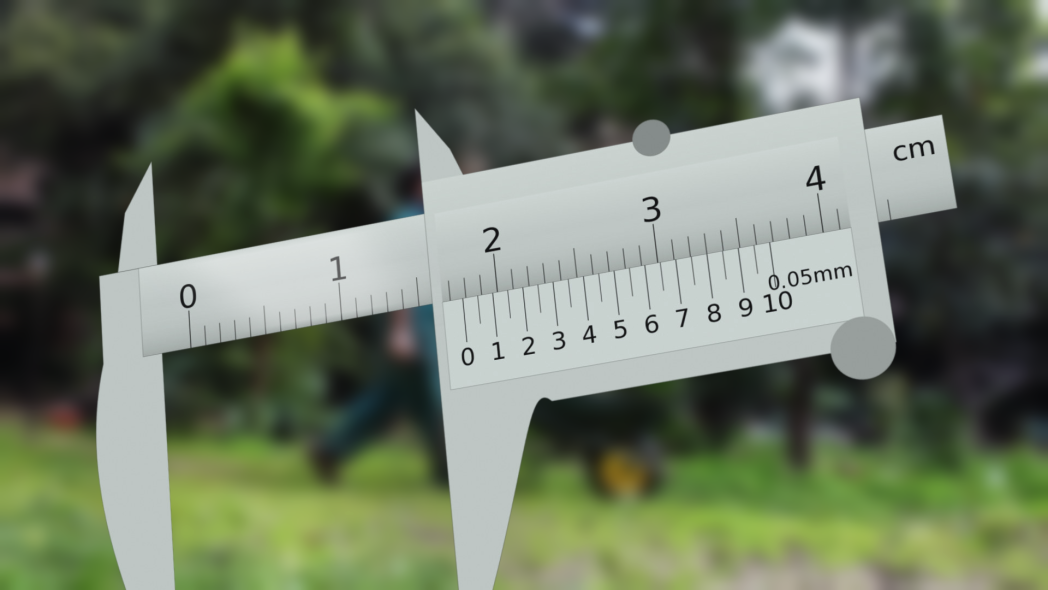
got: 17.8 mm
